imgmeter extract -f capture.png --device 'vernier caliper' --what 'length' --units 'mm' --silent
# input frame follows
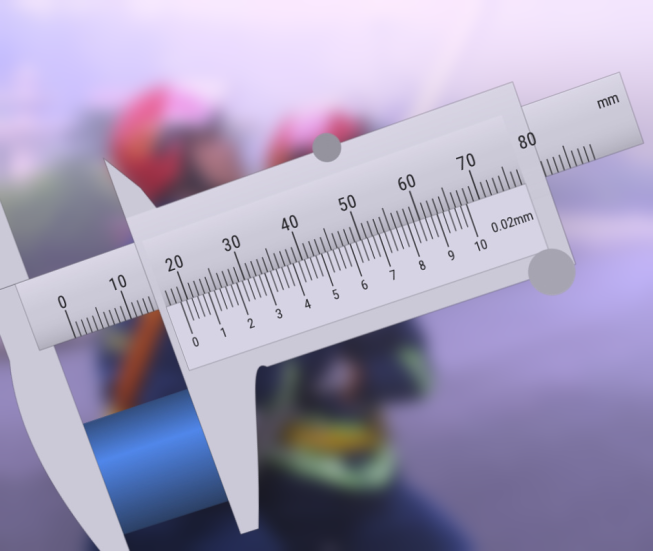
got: 18.8 mm
